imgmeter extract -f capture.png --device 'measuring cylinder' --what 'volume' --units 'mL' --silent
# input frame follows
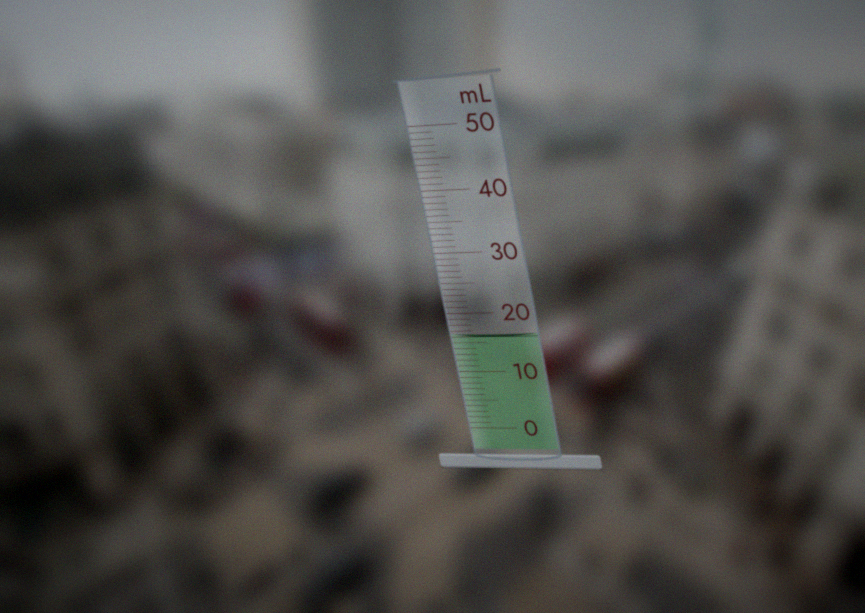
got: 16 mL
